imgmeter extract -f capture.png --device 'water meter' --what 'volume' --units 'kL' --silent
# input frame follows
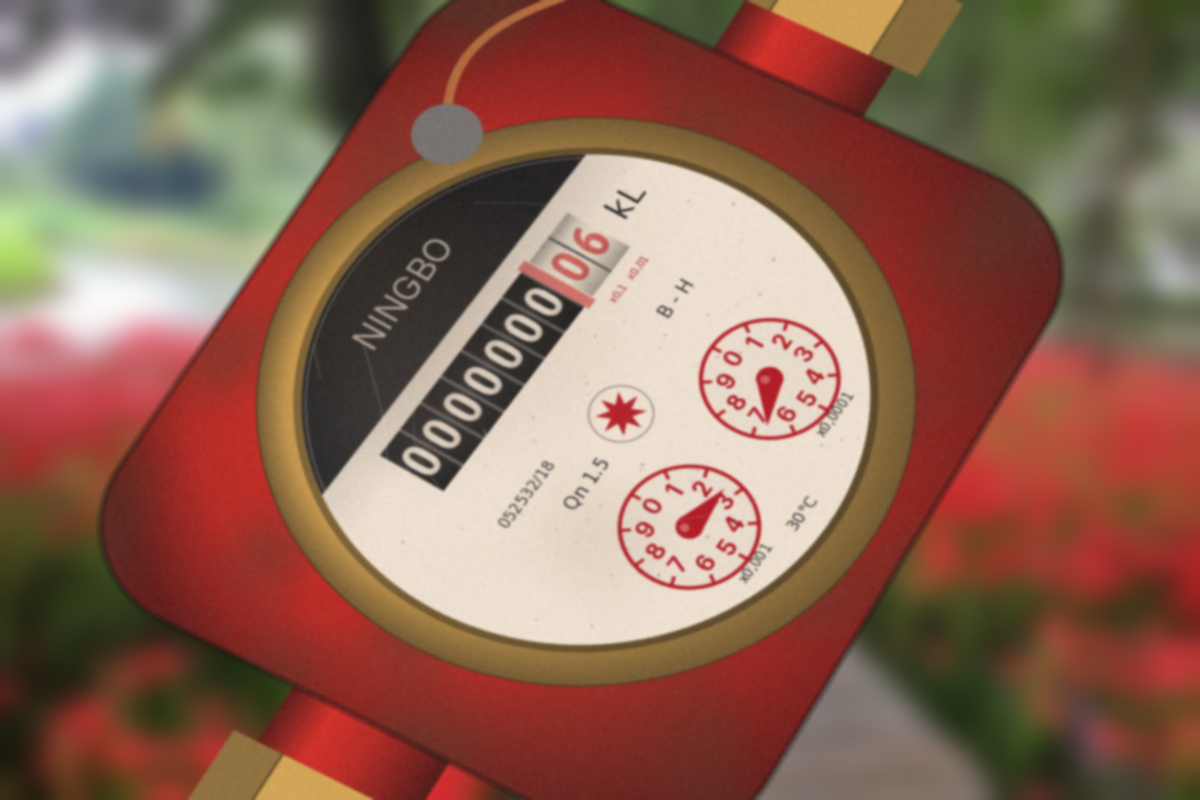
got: 0.0626 kL
